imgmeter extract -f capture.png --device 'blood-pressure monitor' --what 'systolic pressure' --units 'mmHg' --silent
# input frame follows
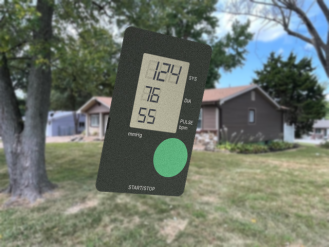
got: 124 mmHg
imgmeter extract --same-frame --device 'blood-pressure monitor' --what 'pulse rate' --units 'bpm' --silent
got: 55 bpm
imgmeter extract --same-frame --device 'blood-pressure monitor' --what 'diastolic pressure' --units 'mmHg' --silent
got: 76 mmHg
